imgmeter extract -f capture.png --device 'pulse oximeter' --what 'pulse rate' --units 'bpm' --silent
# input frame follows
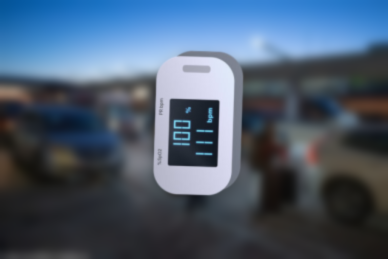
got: 111 bpm
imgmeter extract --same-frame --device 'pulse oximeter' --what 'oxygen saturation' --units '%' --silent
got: 100 %
